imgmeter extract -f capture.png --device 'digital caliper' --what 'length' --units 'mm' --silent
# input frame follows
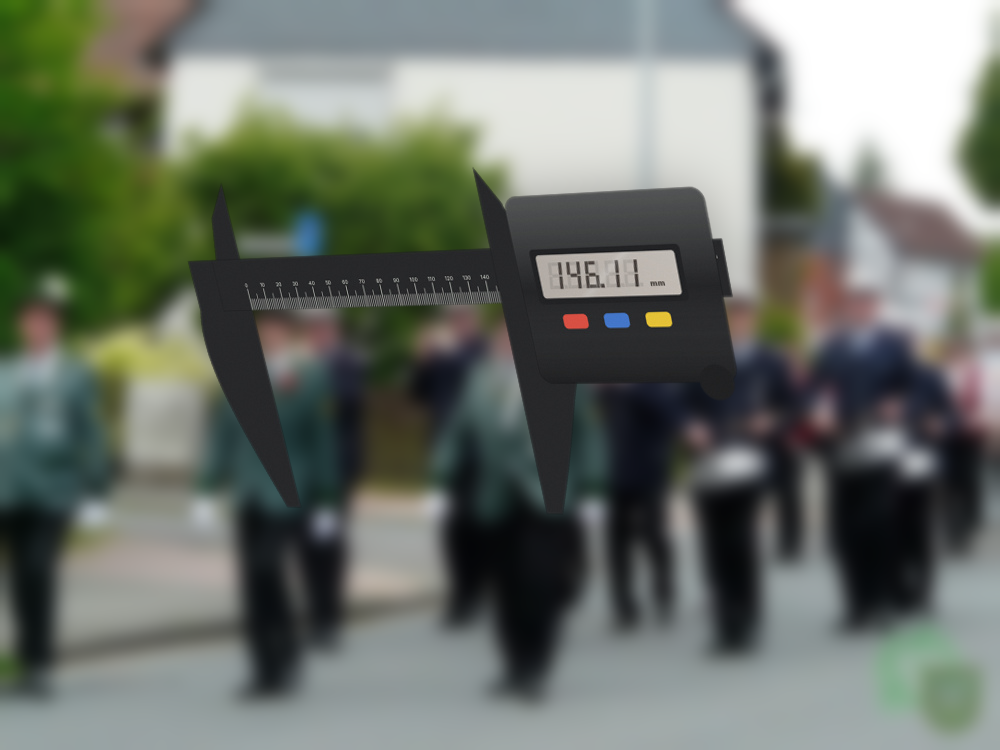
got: 146.11 mm
